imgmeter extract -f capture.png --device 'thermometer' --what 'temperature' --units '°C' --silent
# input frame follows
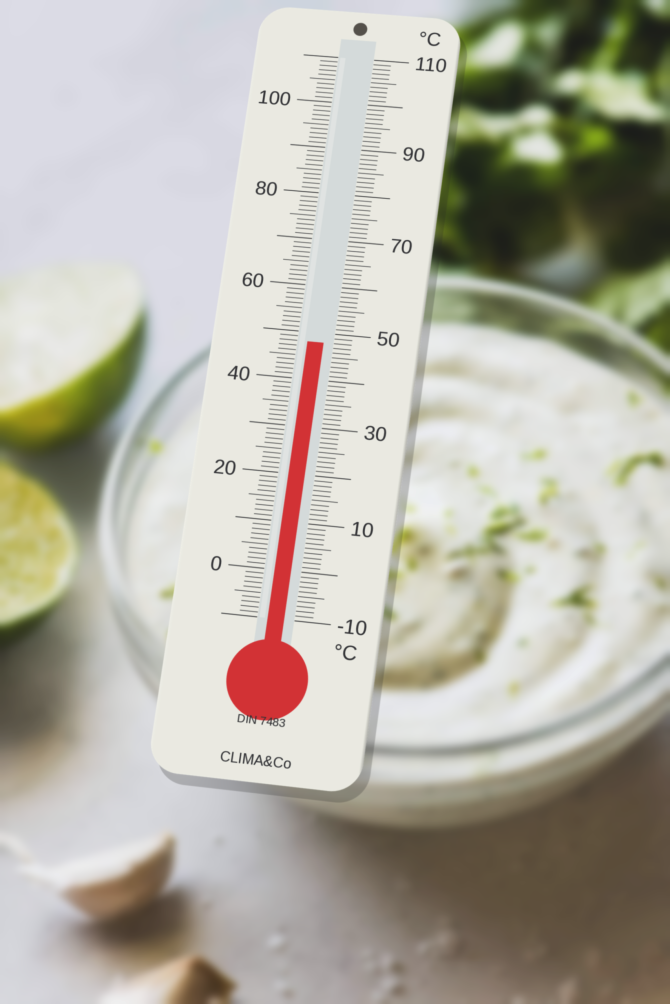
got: 48 °C
